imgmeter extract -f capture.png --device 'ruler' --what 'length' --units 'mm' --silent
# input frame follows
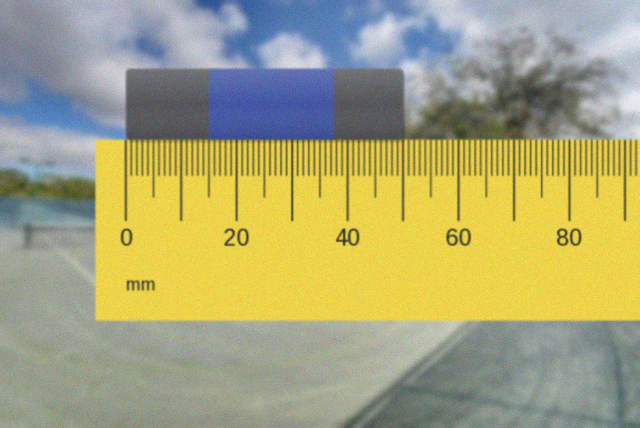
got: 50 mm
